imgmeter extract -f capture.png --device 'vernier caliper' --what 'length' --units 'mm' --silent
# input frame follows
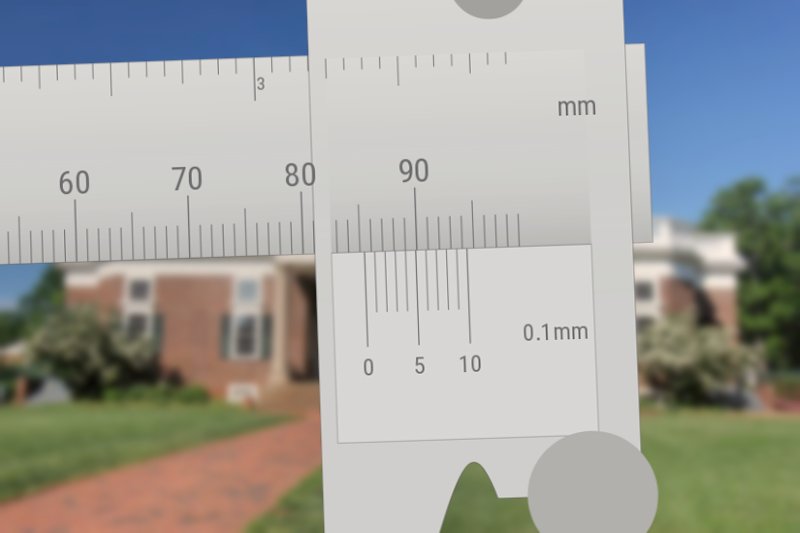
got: 85.4 mm
